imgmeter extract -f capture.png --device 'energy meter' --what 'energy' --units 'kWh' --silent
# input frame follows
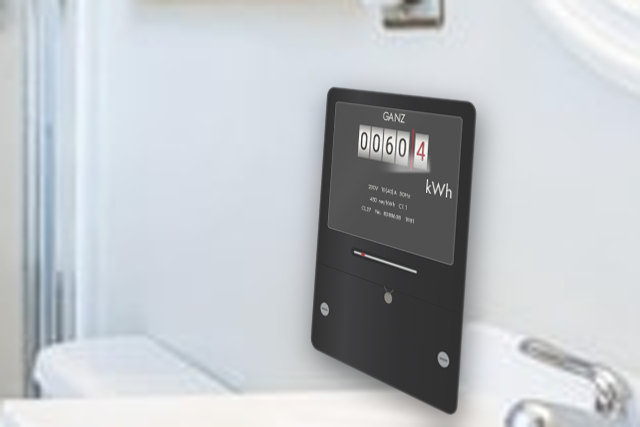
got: 60.4 kWh
